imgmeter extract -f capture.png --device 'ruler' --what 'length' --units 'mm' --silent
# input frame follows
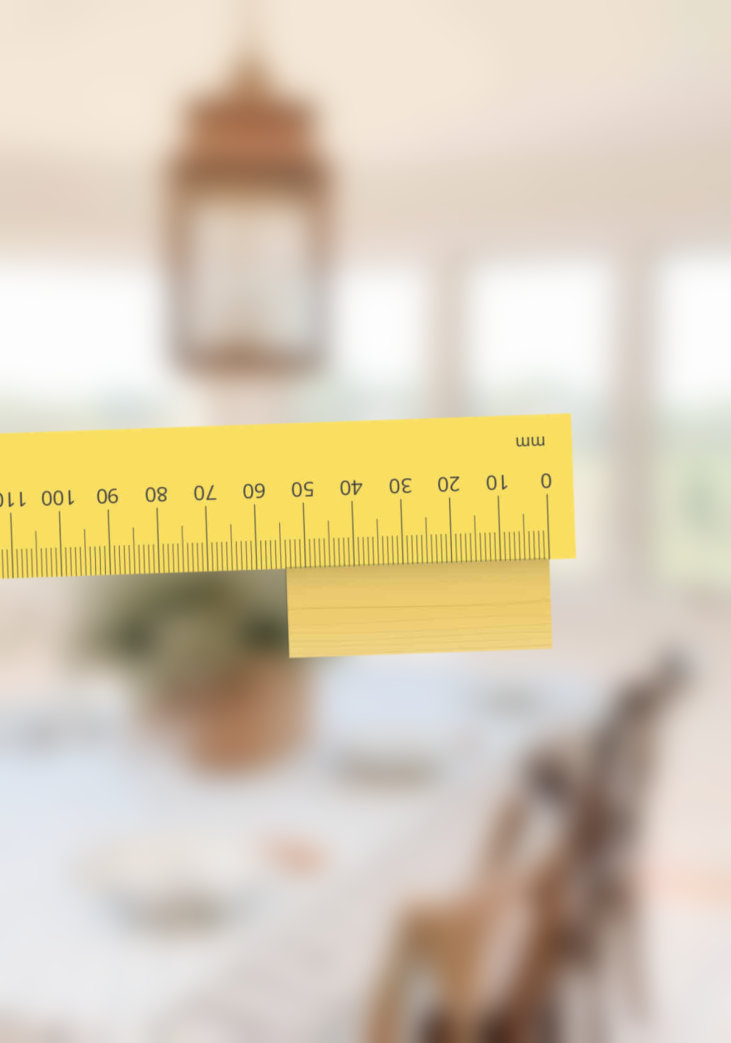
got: 54 mm
